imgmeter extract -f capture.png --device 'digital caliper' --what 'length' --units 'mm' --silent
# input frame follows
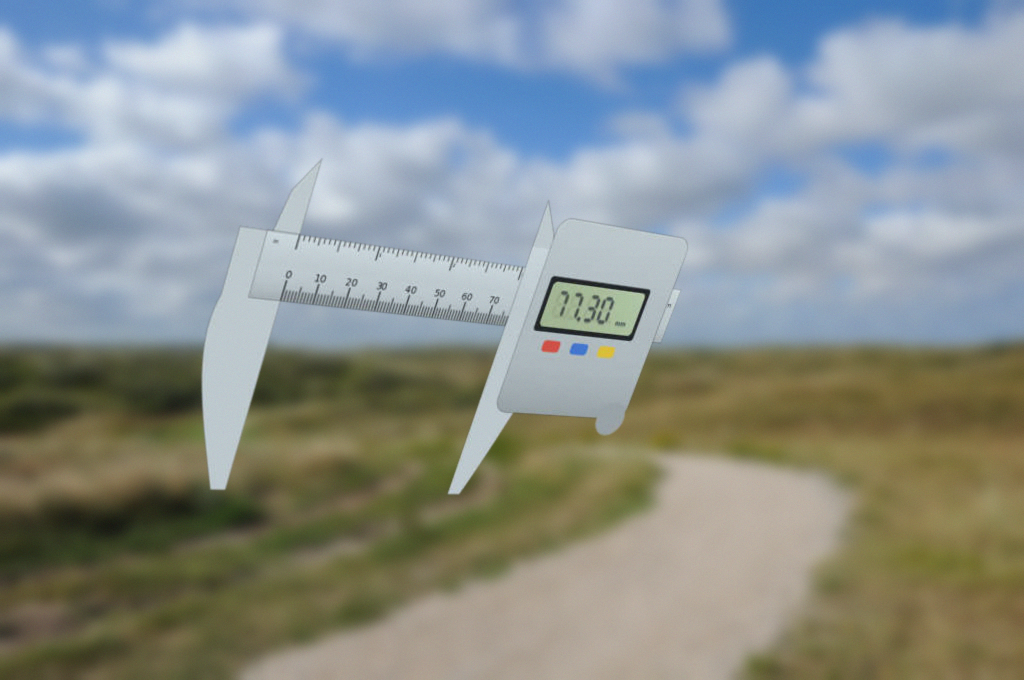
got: 77.30 mm
